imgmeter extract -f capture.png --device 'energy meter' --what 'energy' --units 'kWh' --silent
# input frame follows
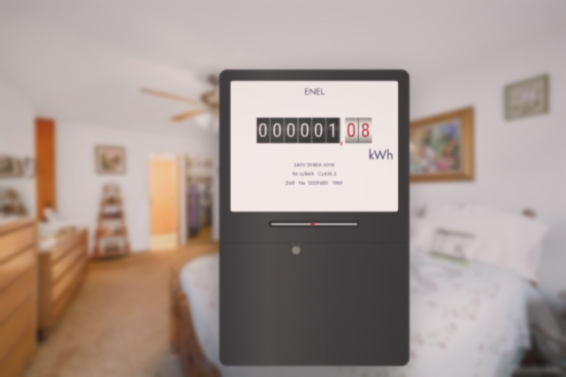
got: 1.08 kWh
